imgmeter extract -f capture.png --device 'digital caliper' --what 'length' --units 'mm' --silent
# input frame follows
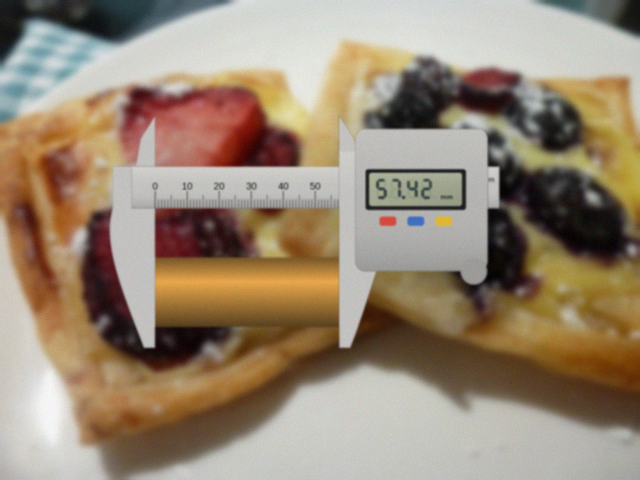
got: 57.42 mm
